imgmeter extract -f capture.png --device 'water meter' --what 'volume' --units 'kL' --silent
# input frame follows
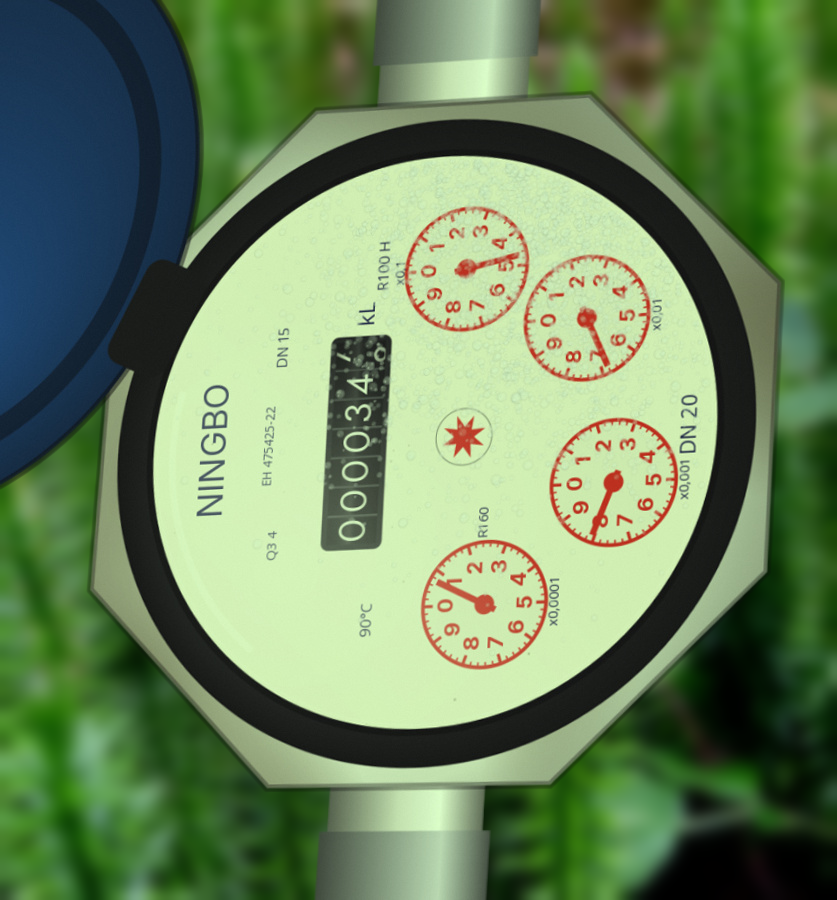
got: 347.4680 kL
